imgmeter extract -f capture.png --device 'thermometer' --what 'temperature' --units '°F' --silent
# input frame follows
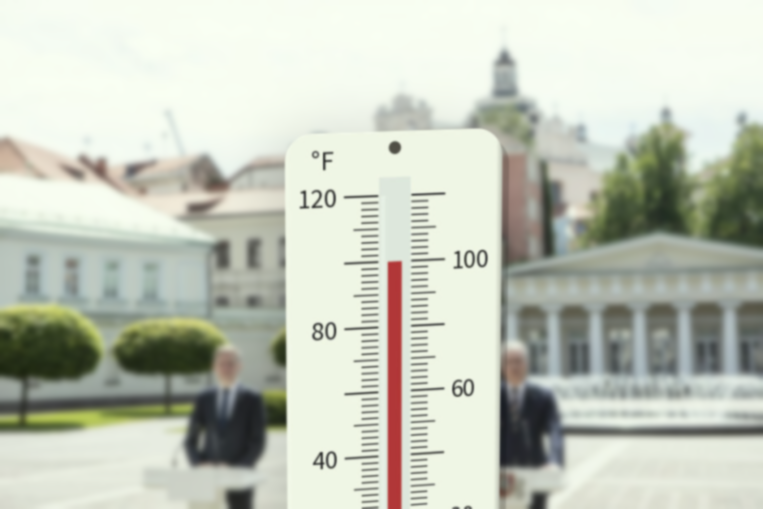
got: 100 °F
